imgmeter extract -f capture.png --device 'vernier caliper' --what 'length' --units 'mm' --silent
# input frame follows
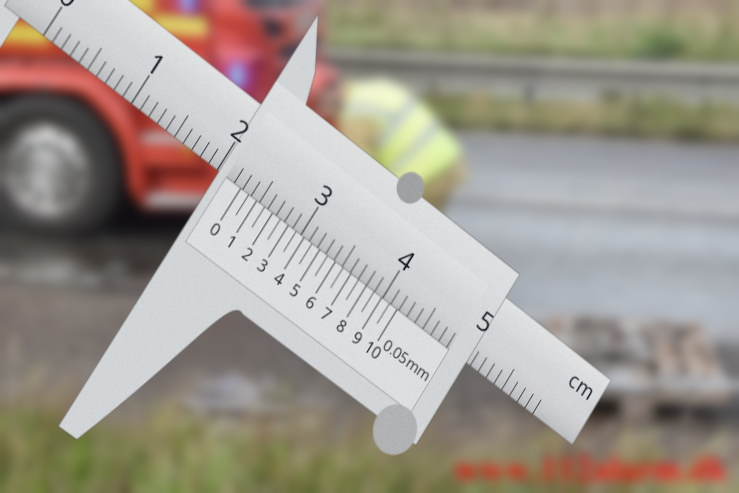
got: 22.8 mm
